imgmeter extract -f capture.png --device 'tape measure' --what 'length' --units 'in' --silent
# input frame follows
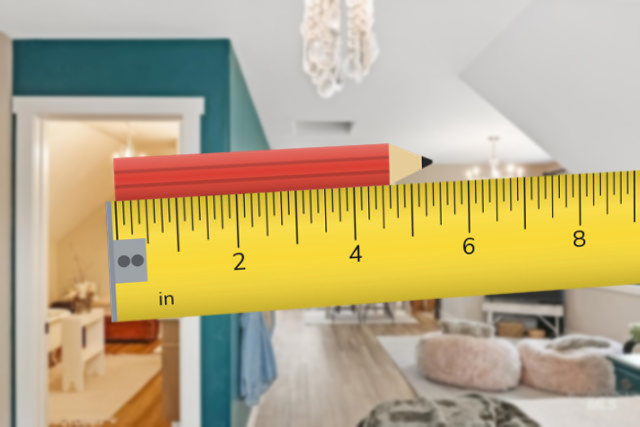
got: 5.375 in
